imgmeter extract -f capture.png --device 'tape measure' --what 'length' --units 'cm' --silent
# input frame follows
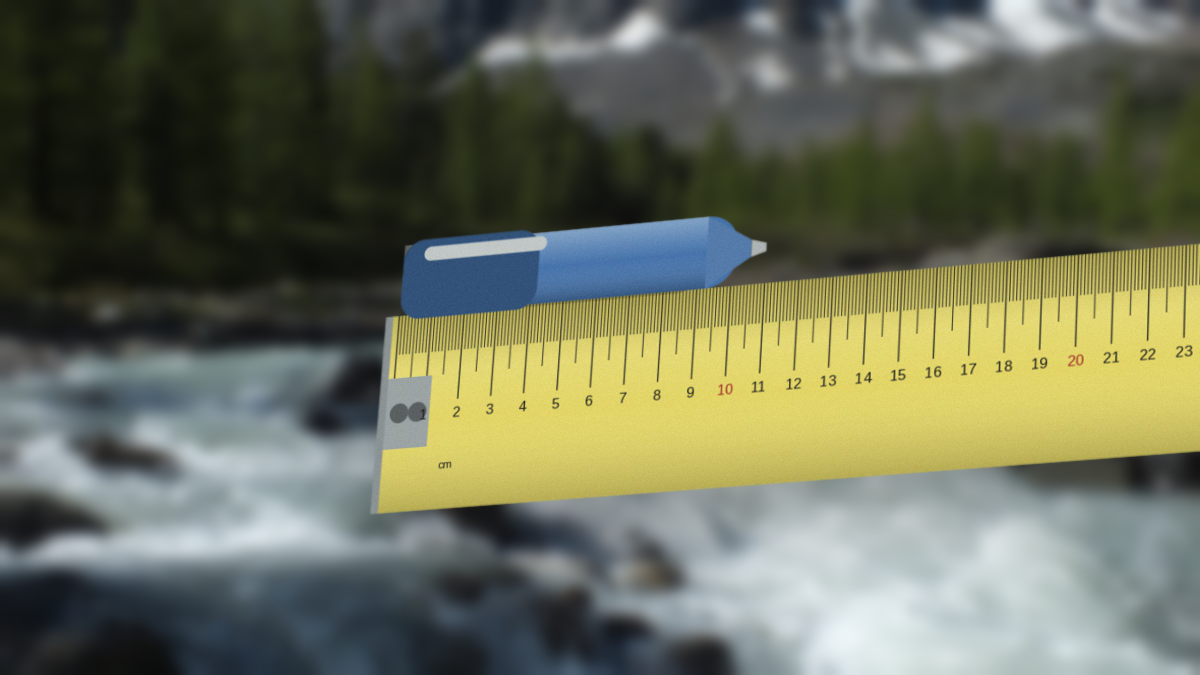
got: 11 cm
